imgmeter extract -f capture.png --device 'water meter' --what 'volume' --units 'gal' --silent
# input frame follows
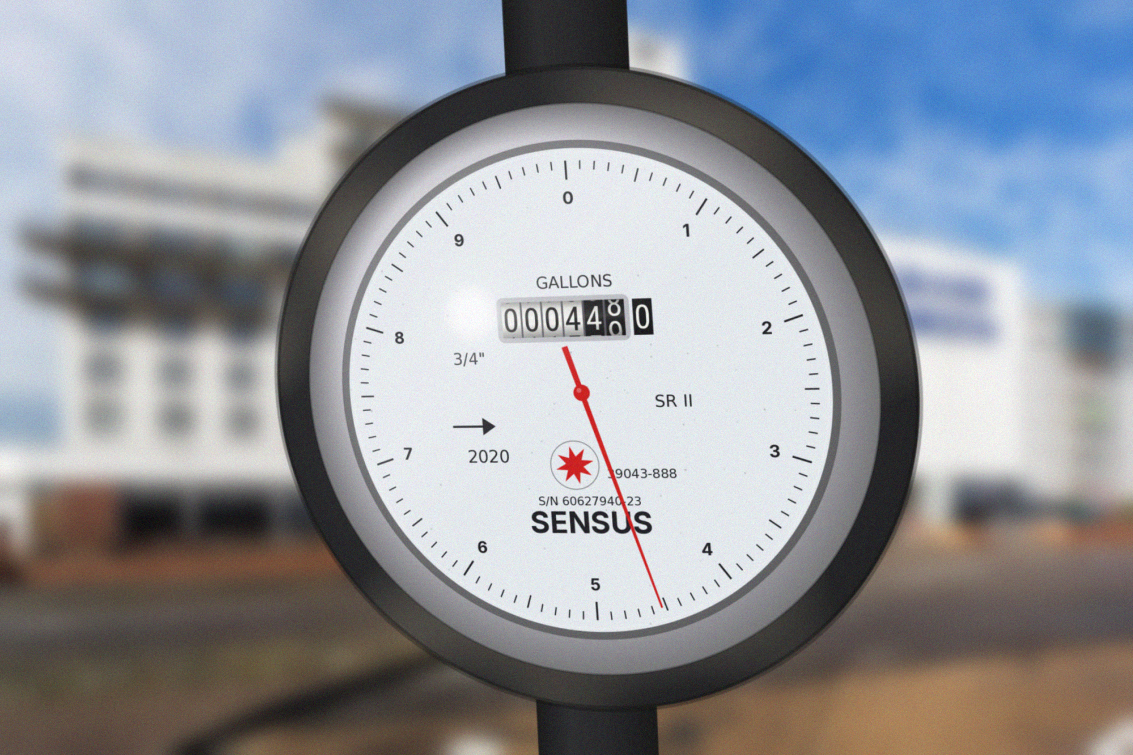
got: 4484.5 gal
